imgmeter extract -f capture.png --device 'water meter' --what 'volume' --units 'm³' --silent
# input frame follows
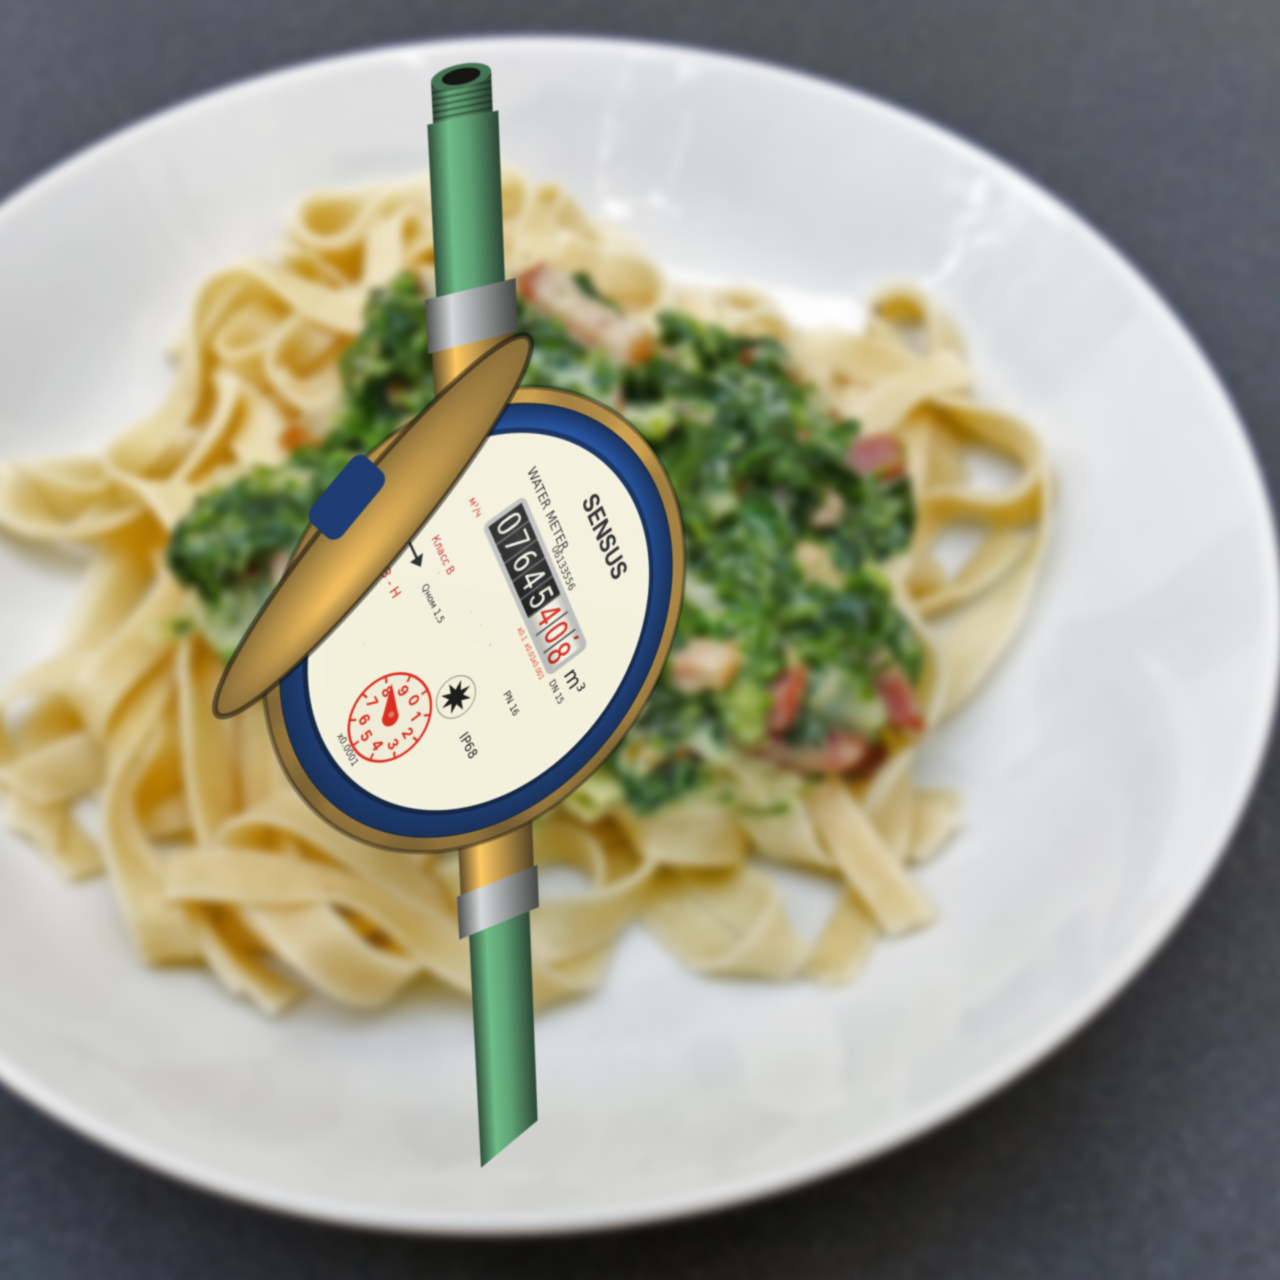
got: 7645.4078 m³
